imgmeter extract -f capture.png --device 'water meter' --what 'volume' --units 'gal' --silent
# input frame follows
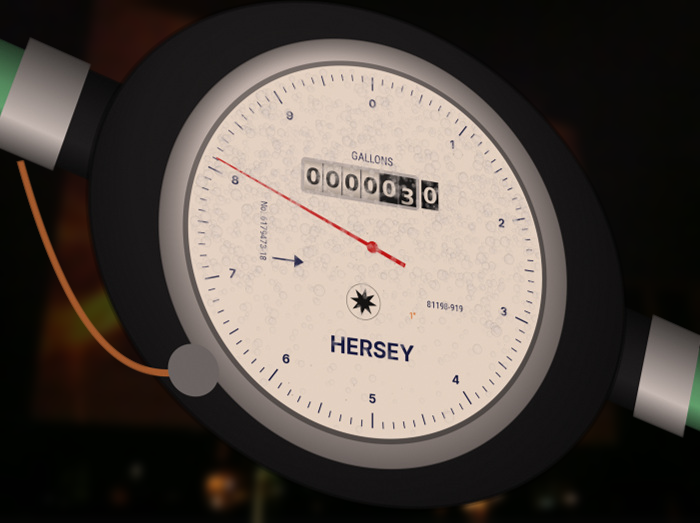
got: 28.1 gal
